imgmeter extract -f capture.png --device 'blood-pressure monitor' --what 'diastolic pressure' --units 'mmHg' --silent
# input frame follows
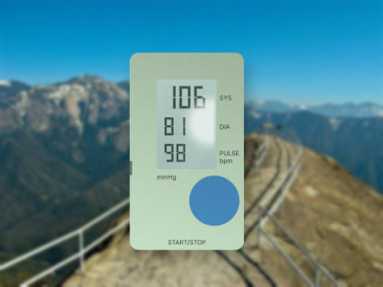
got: 81 mmHg
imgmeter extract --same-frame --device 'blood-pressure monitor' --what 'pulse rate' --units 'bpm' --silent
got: 98 bpm
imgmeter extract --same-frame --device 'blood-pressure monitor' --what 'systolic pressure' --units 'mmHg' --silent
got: 106 mmHg
